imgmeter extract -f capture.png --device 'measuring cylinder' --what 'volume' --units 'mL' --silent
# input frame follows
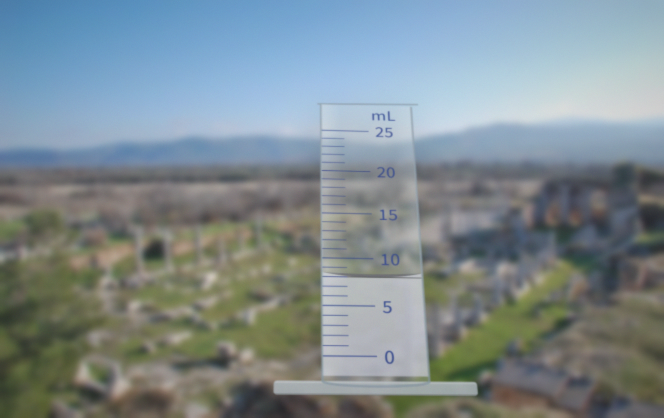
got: 8 mL
